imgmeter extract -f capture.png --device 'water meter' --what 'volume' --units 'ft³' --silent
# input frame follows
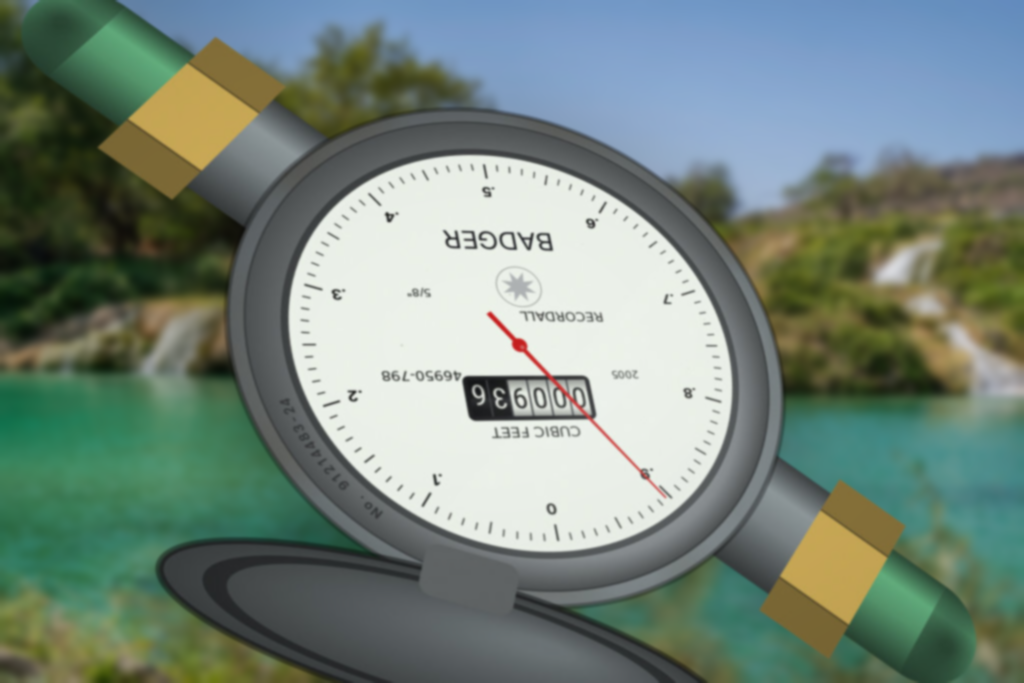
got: 935.90 ft³
